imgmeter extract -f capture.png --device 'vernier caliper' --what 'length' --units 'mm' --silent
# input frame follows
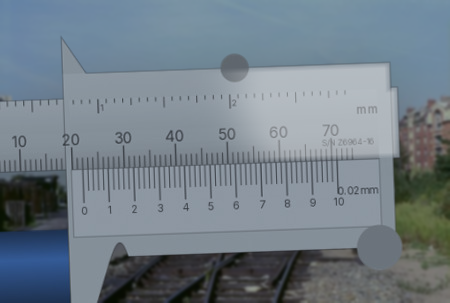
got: 22.0 mm
